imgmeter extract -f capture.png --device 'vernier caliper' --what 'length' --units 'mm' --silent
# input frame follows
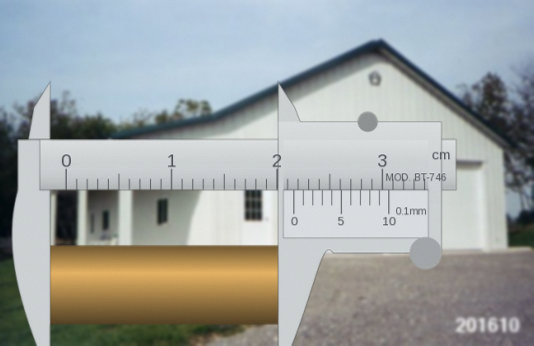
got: 21.6 mm
